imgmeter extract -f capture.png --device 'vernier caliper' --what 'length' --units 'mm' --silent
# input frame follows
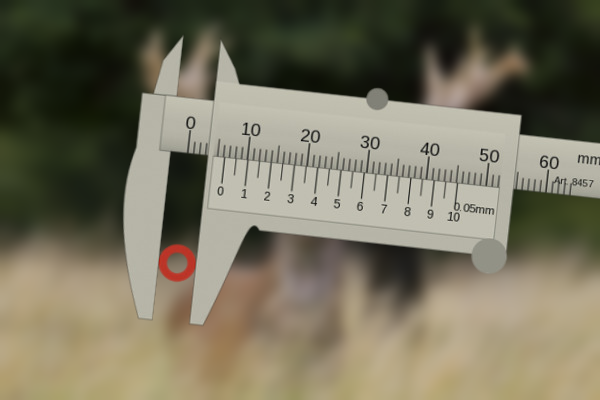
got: 6.2 mm
